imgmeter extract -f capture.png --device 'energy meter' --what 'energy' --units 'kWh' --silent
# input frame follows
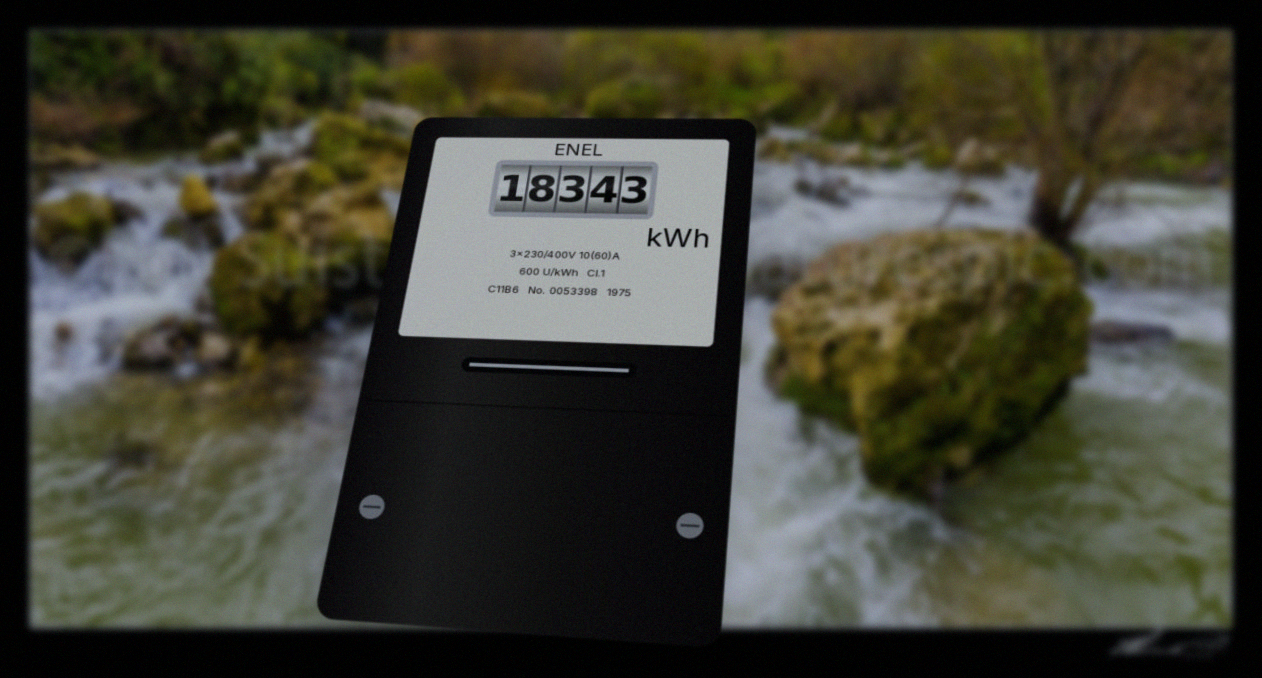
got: 18343 kWh
